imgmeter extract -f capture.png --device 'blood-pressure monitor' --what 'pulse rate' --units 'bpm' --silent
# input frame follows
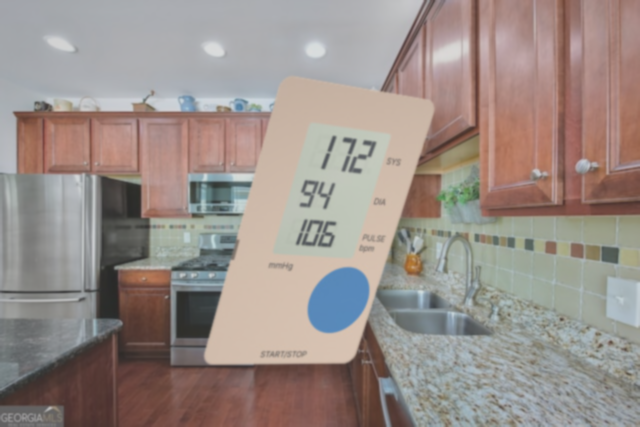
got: 106 bpm
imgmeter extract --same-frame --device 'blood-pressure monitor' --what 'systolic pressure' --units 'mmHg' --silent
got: 172 mmHg
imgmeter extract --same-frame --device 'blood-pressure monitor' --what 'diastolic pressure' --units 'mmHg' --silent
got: 94 mmHg
